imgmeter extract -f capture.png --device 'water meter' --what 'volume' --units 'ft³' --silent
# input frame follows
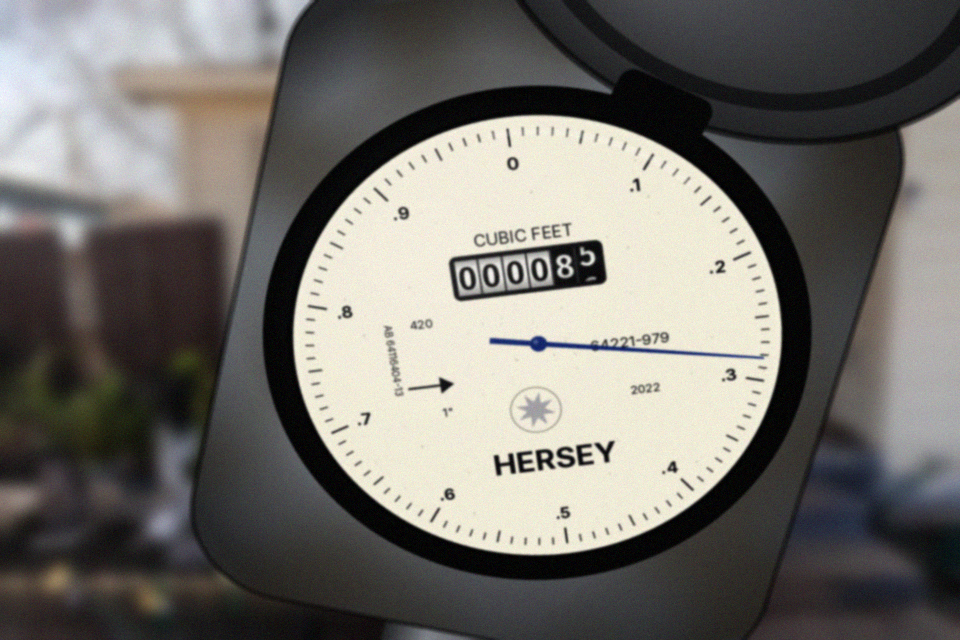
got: 85.28 ft³
